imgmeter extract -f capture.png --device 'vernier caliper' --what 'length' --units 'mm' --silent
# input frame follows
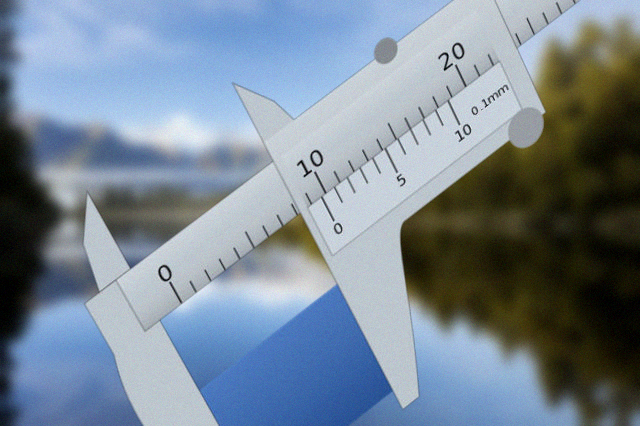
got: 9.7 mm
